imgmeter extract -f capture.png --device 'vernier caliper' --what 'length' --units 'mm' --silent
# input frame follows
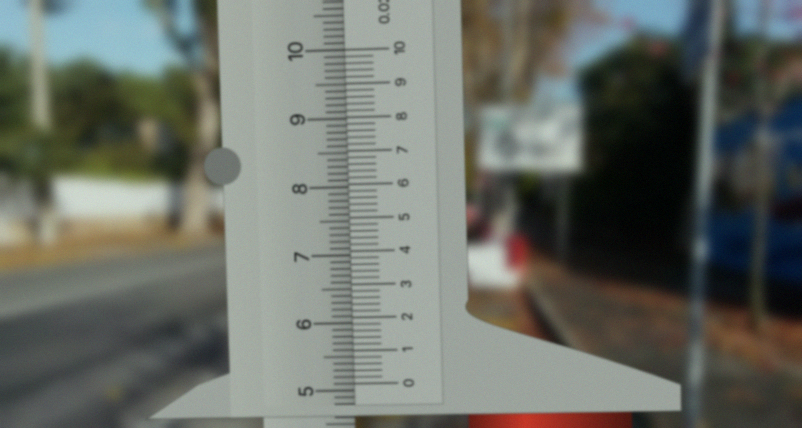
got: 51.0 mm
